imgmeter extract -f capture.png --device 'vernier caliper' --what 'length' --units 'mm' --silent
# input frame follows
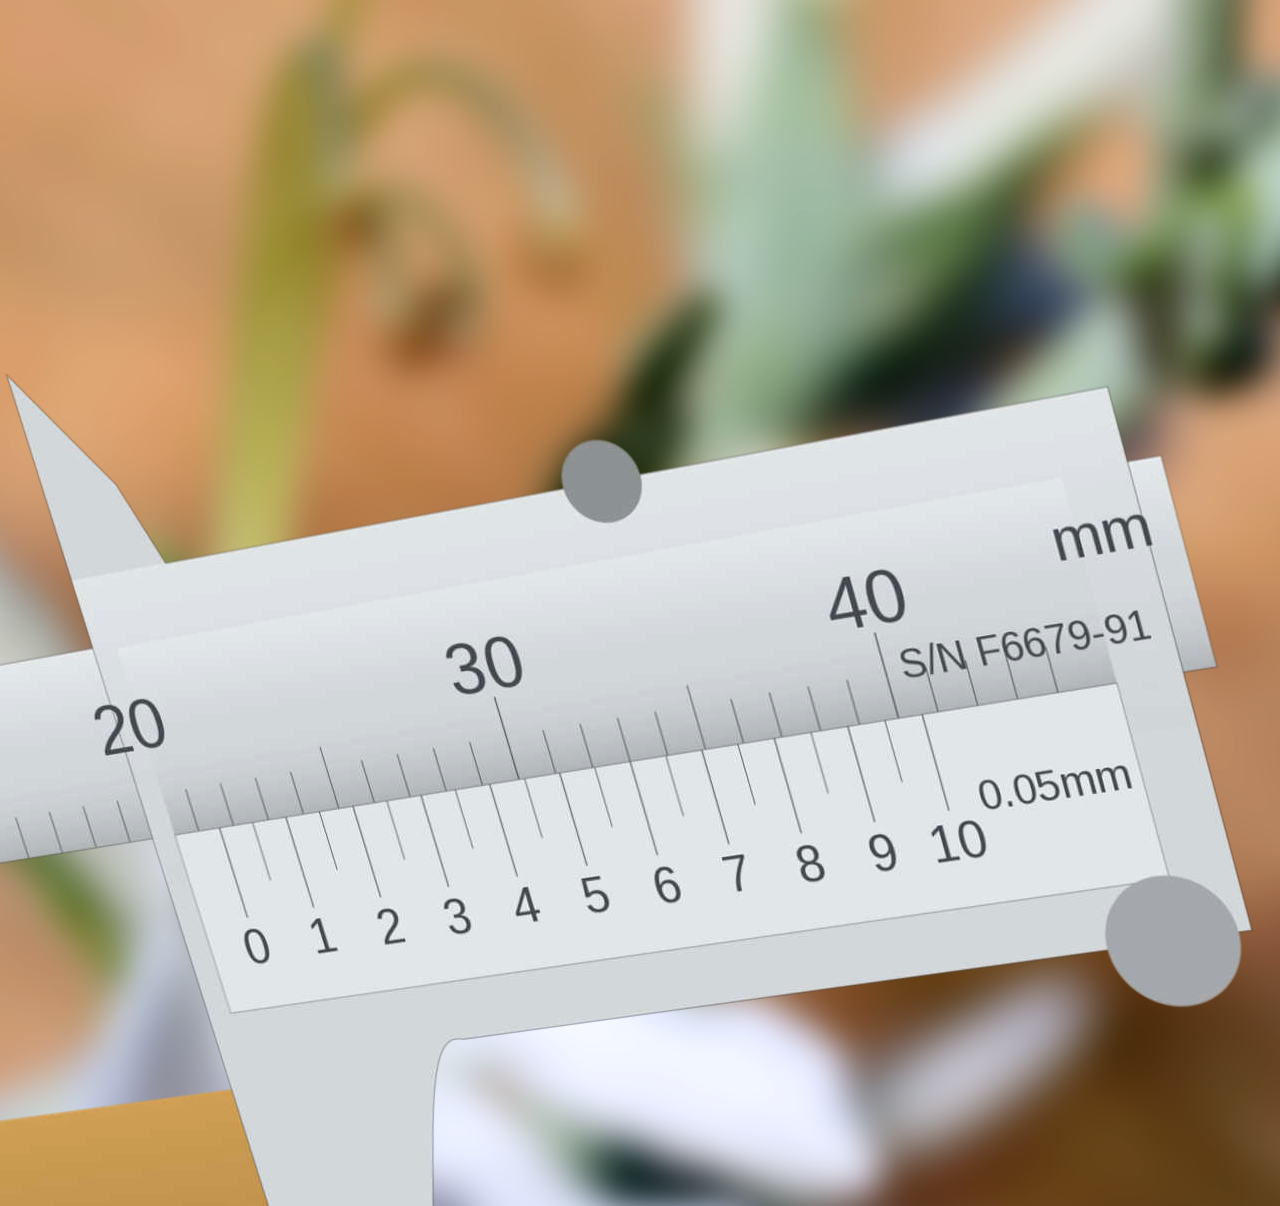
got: 21.60 mm
